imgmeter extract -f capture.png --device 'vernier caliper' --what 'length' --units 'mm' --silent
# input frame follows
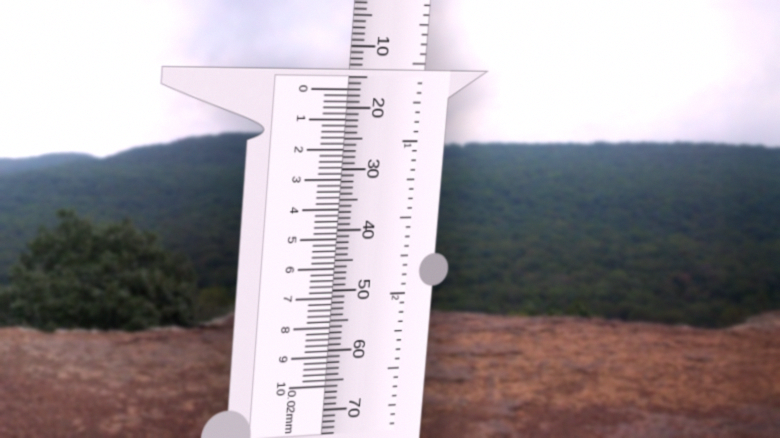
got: 17.0 mm
